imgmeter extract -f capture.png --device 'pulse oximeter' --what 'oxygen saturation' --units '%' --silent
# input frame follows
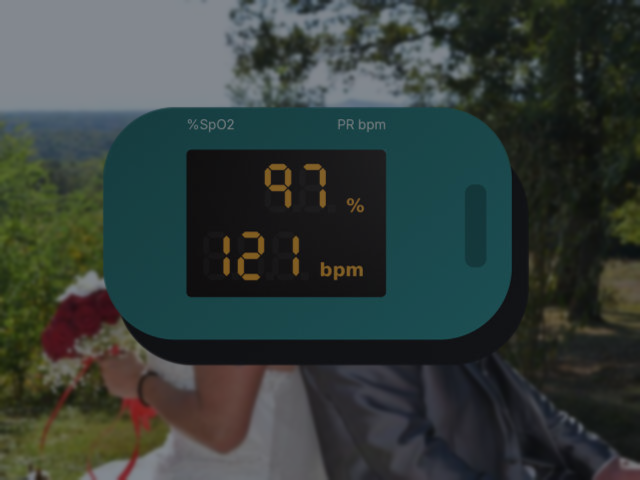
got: 97 %
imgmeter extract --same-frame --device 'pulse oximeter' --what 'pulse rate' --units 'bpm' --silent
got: 121 bpm
